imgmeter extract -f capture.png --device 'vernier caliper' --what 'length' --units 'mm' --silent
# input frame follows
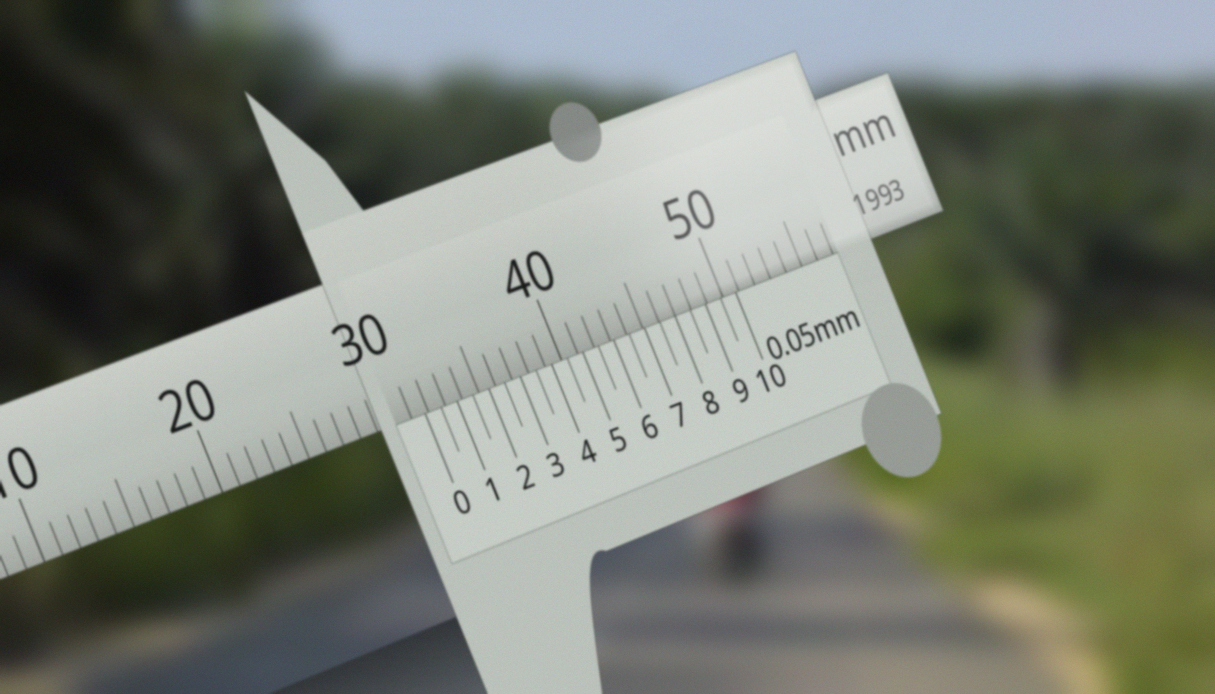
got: 31.8 mm
